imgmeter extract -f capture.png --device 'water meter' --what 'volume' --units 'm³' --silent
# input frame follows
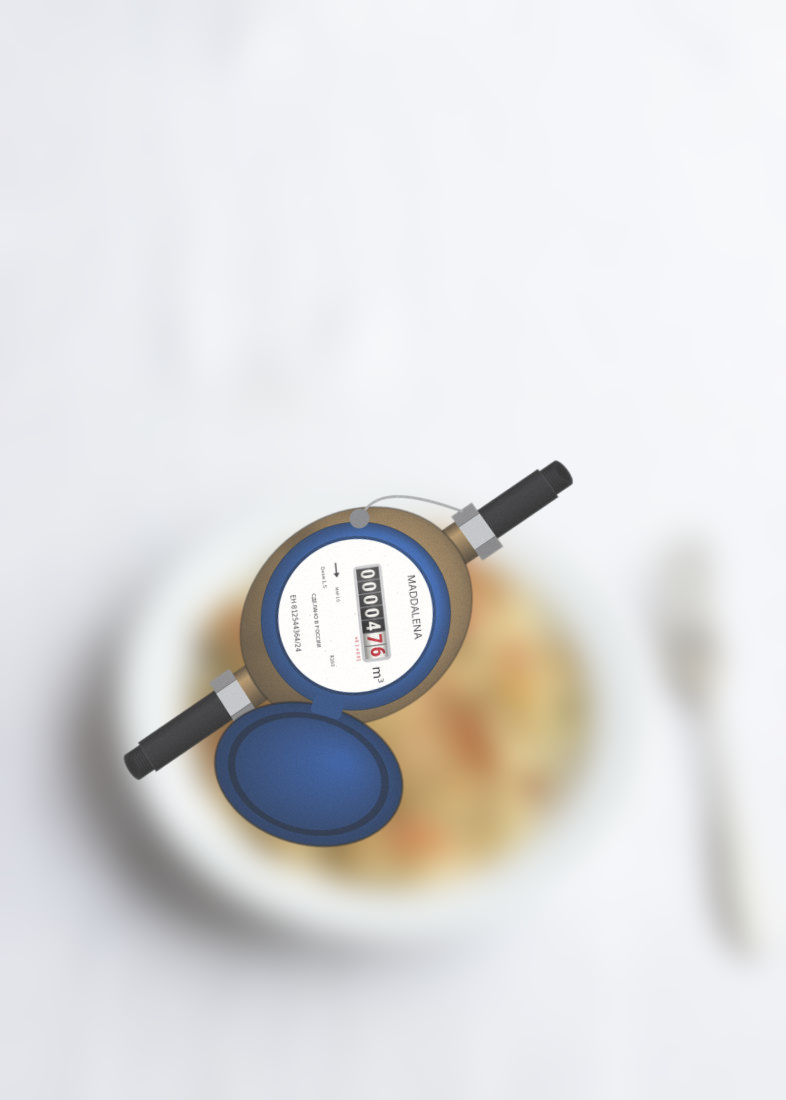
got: 4.76 m³
